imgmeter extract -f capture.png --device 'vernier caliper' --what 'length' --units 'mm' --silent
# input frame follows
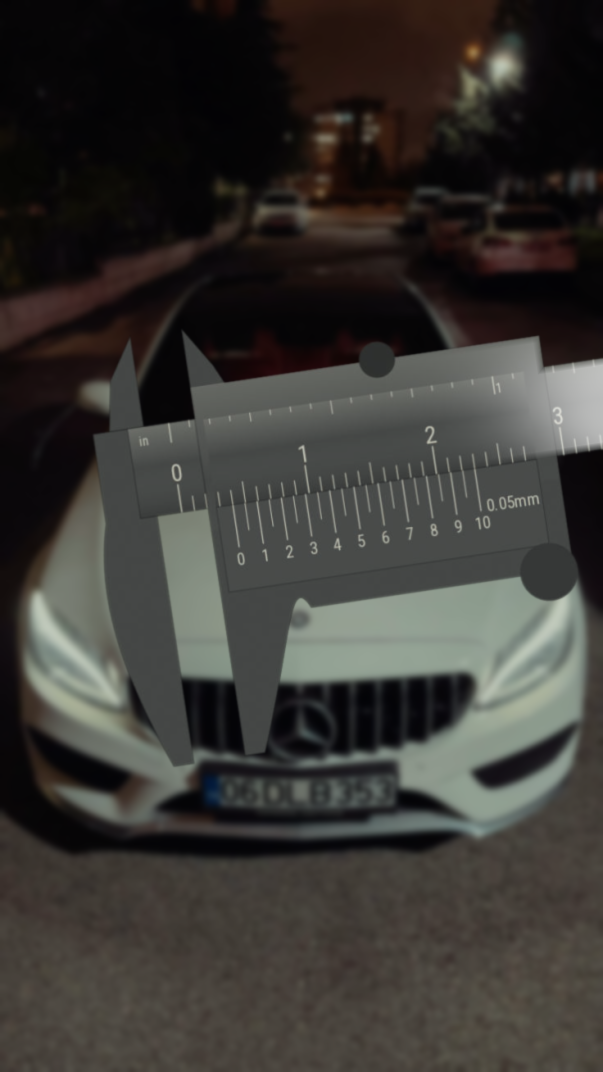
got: 4.0 mm
